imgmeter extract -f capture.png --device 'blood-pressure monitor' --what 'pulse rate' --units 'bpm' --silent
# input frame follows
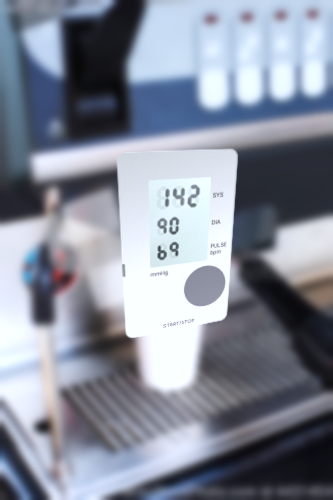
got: 69 bpm
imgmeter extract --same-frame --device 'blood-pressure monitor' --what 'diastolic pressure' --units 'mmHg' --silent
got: 90 mmHg
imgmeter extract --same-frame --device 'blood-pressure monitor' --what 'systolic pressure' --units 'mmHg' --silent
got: 142 mmHg
